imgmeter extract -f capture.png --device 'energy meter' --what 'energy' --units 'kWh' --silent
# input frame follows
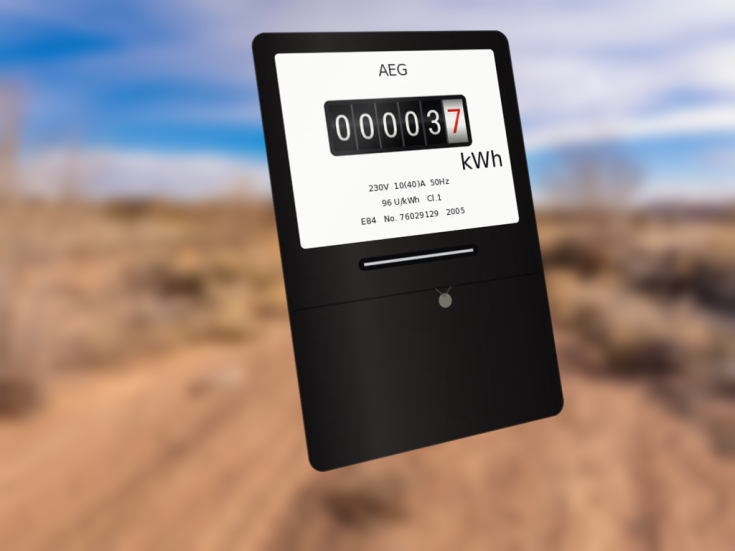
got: 3.7 kWh
